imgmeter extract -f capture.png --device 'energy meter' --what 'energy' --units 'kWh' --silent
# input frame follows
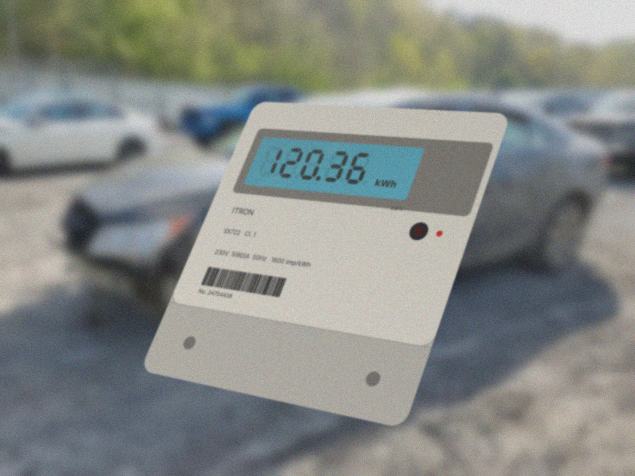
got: 120.36 kWh
